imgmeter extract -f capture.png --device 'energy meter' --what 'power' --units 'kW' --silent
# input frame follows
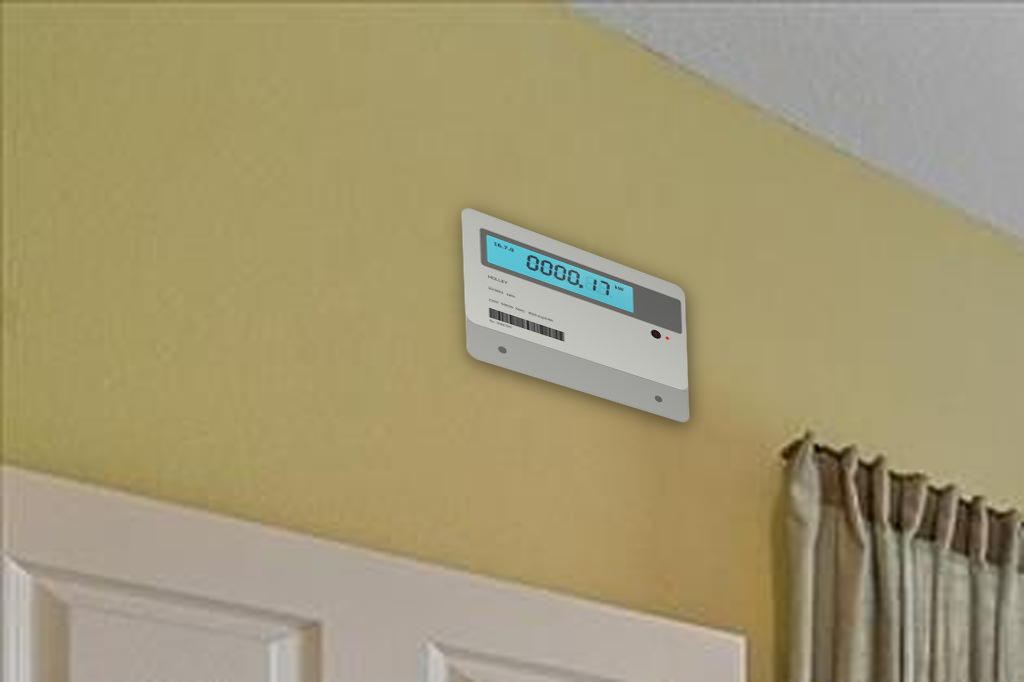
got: 0.17 kW
